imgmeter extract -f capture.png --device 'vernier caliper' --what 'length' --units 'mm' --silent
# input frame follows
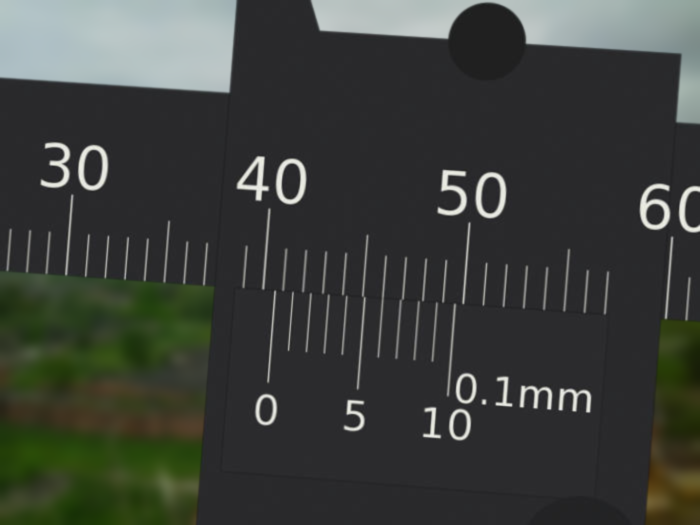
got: 40.6 mm
